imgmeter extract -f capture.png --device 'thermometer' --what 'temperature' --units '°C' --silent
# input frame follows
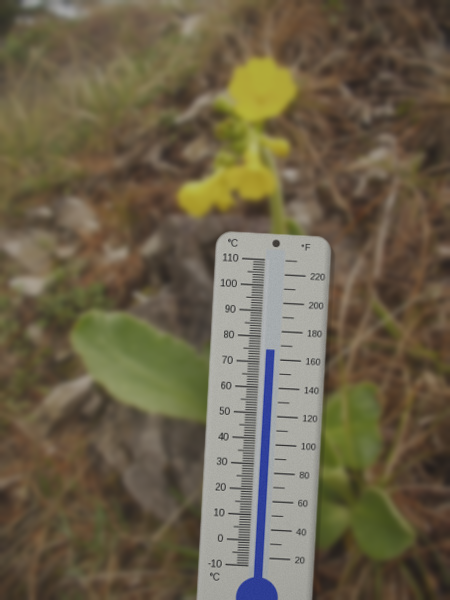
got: 75 °C
